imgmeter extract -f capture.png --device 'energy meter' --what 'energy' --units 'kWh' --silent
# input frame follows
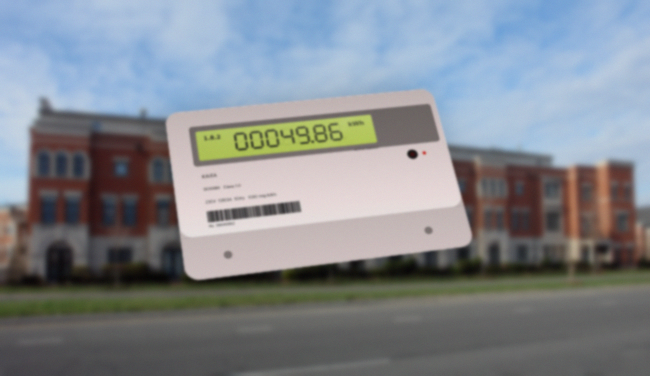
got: 49.86 kWh
